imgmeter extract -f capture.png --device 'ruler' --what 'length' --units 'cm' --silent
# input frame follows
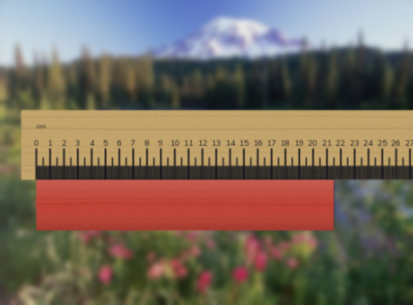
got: 21.5 cm
